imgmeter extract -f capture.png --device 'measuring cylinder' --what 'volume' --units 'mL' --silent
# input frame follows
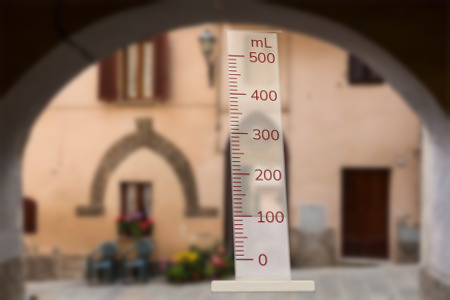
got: 100 mL
